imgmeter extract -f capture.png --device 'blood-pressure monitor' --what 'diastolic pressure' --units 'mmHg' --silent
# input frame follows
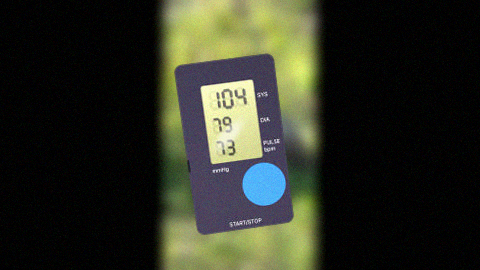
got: 79 mmHg
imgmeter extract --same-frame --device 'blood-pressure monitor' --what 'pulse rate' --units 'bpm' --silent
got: 73 bpm
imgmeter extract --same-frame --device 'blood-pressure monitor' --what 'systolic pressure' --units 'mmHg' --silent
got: 104 mmHg
